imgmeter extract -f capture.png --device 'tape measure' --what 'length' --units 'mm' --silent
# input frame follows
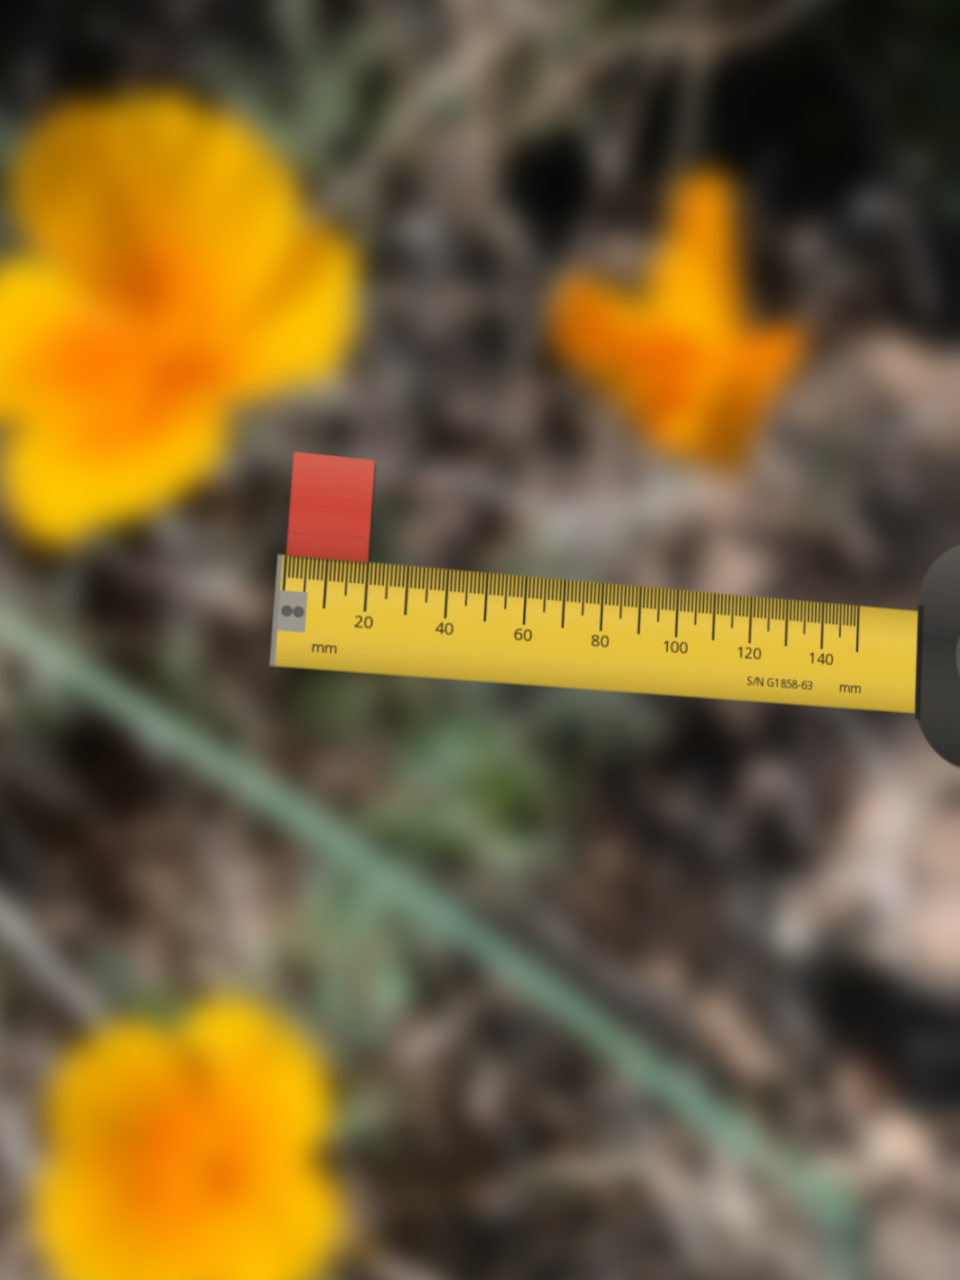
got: 20 mm
